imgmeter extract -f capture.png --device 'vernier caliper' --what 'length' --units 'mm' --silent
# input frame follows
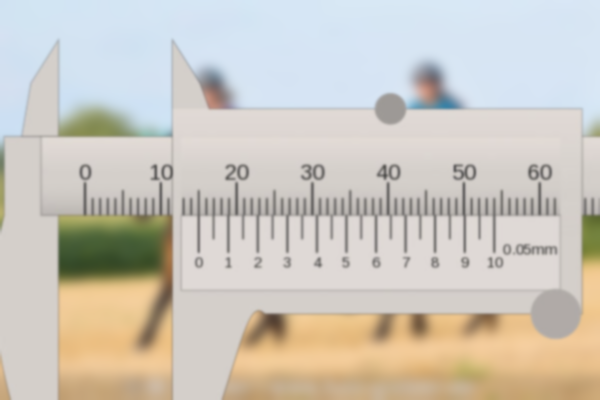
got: 15.0 mm
